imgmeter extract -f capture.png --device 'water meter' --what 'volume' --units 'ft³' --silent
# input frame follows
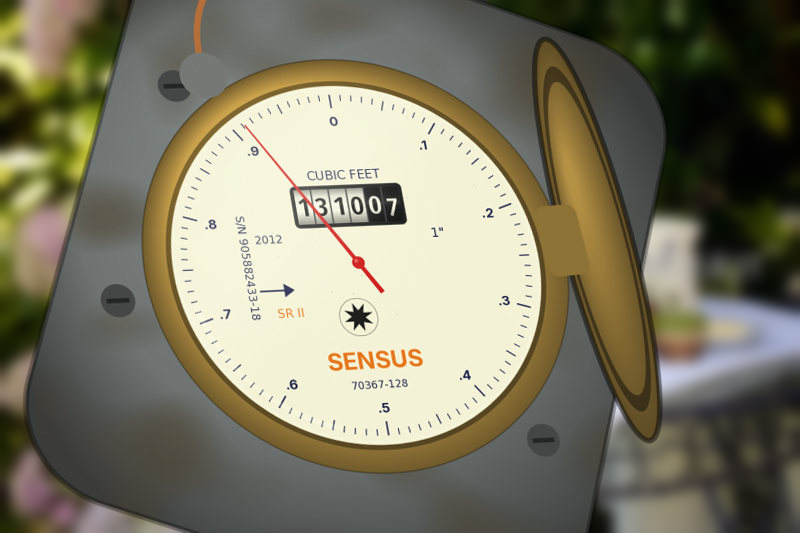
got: 131006.91 ft³
